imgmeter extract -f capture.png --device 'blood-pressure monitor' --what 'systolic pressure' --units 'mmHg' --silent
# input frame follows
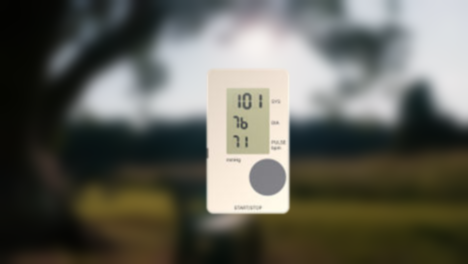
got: 101 mmHg
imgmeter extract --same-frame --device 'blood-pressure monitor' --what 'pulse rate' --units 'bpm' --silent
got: 71 bpm
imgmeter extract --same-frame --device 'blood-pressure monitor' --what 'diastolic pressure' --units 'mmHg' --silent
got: 76 mmHg
